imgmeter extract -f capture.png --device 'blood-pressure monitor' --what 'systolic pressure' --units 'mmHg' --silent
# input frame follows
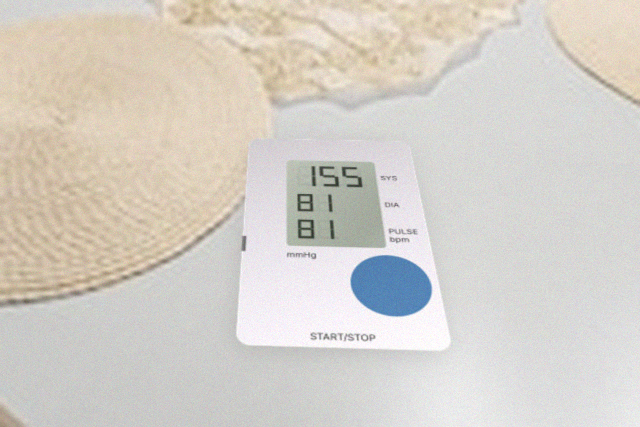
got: 155 mmHg
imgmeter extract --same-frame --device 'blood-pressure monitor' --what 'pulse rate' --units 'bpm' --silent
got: 81 bpm
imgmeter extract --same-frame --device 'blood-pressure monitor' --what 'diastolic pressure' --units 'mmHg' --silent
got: 81 mmHg
